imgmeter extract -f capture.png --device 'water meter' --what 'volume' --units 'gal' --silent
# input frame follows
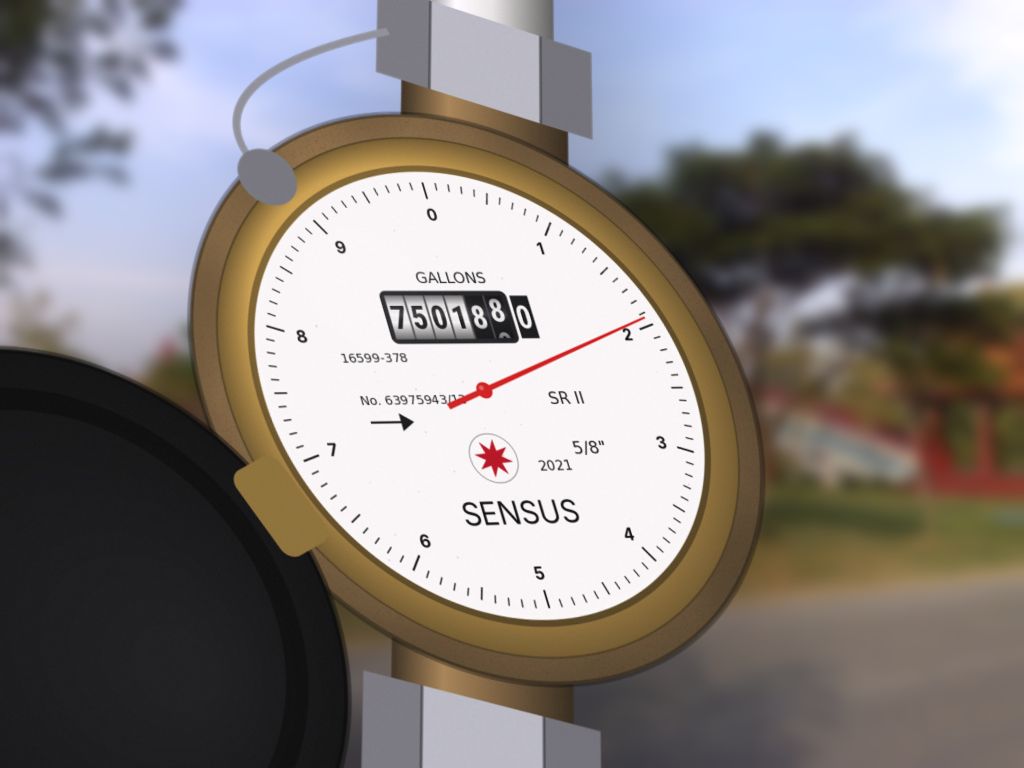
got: 7501881.9 gal
